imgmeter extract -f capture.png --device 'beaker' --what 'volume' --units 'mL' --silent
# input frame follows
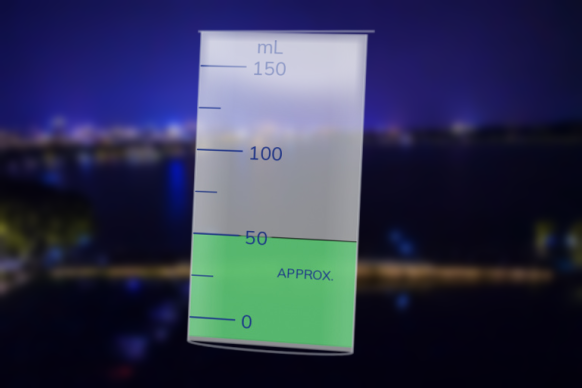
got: 50 mL
